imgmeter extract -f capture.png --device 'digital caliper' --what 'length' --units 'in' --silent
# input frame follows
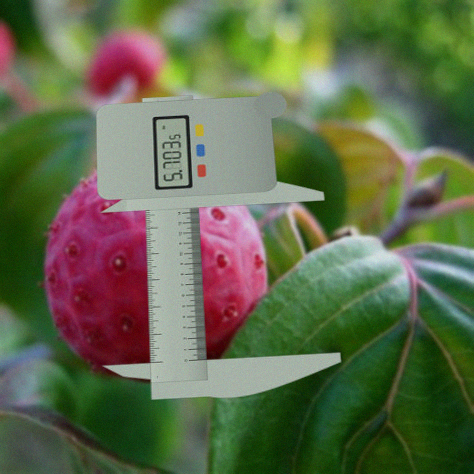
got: 5.7035 in
